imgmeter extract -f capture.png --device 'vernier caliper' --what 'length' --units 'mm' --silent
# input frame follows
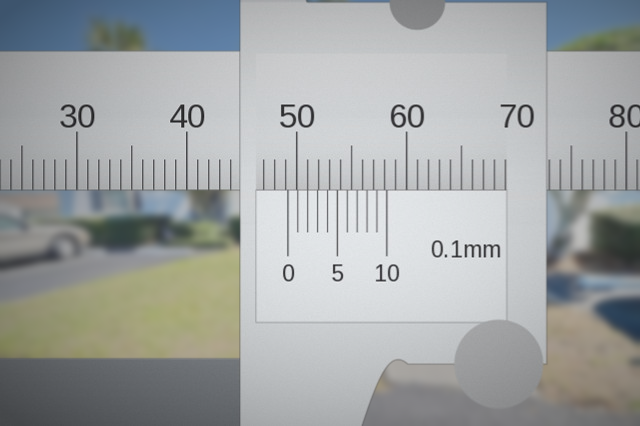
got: 49.2 mm
